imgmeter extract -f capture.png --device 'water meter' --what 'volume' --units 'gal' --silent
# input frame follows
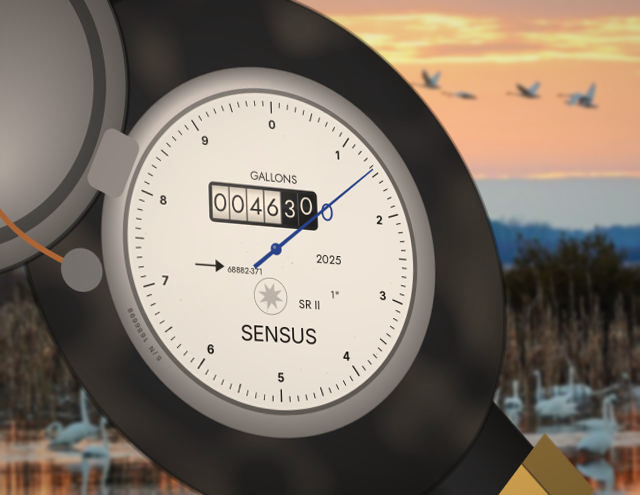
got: 46301.4 gal
